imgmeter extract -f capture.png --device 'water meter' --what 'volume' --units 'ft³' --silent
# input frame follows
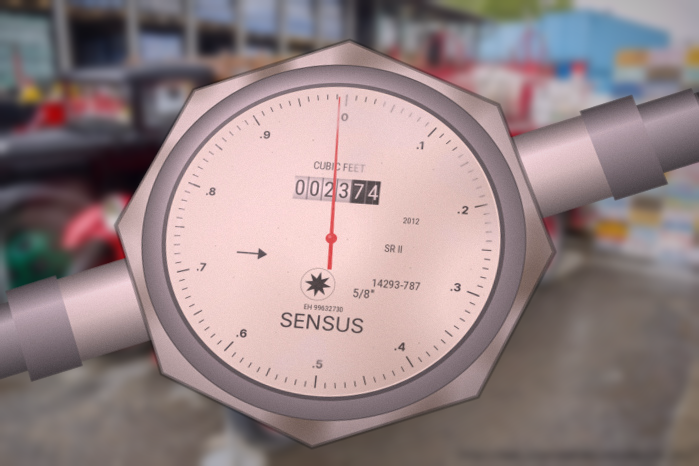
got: 2373.99 ft³
